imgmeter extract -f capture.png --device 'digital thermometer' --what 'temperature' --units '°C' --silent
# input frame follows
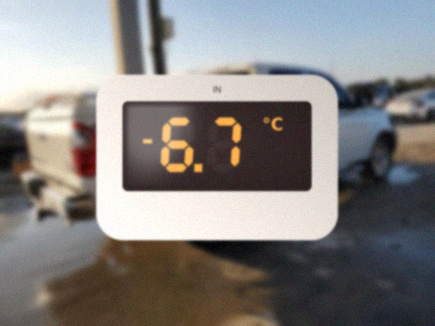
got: -6.7 °C
